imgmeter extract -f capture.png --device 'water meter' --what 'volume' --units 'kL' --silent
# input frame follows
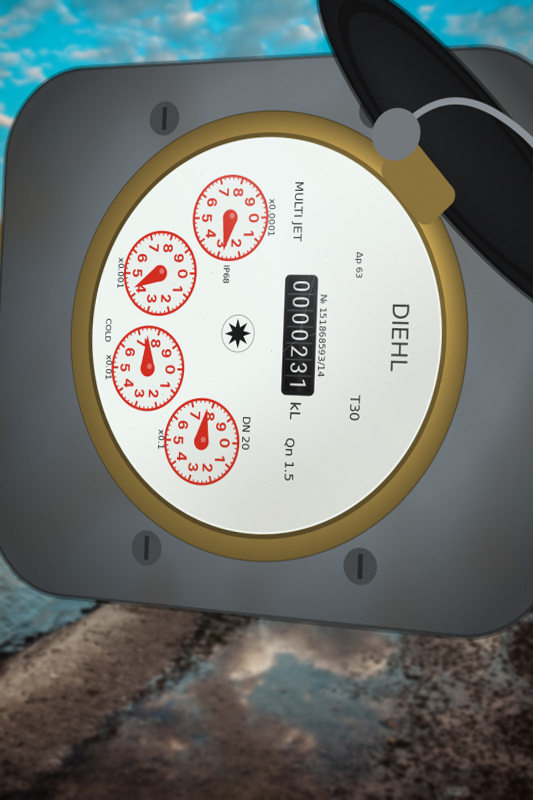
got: 231.7742 kL
